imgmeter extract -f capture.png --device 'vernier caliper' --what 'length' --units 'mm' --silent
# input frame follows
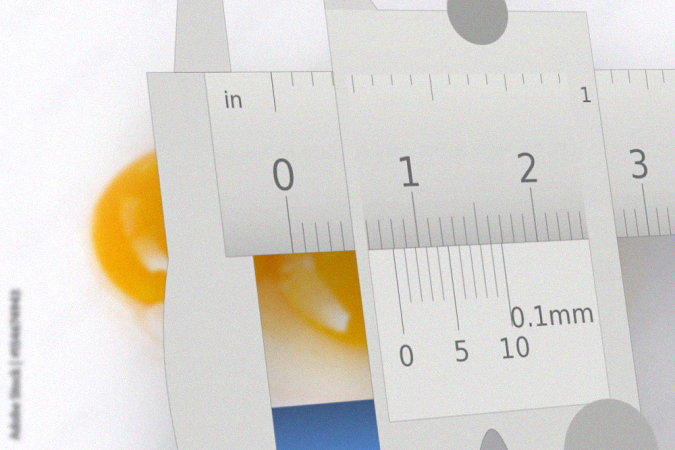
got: 7.9 mm
